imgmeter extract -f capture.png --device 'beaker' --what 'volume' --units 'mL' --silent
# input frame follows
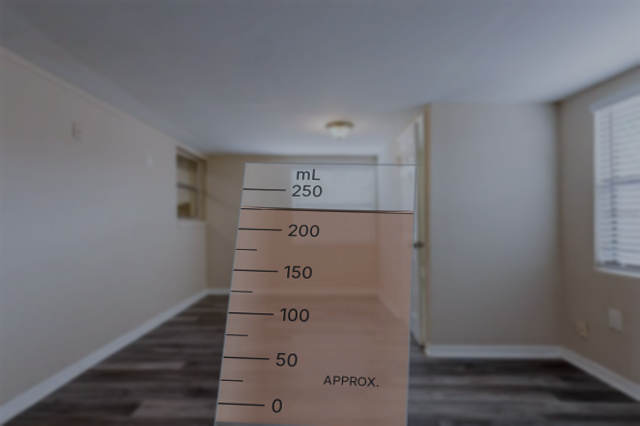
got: 225 mL
